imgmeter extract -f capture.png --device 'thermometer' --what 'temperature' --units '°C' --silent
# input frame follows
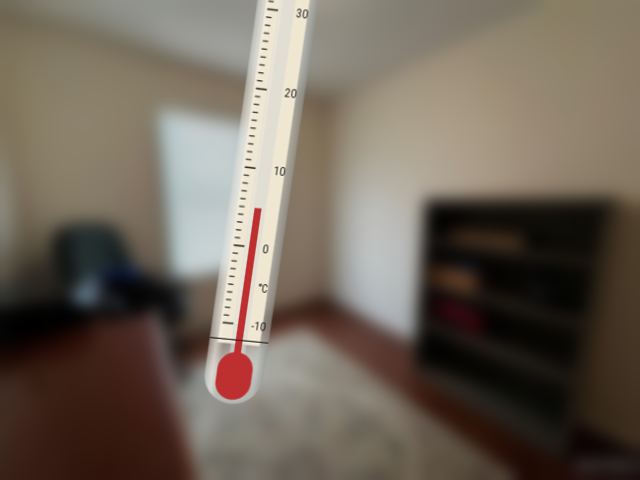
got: 5 °C
